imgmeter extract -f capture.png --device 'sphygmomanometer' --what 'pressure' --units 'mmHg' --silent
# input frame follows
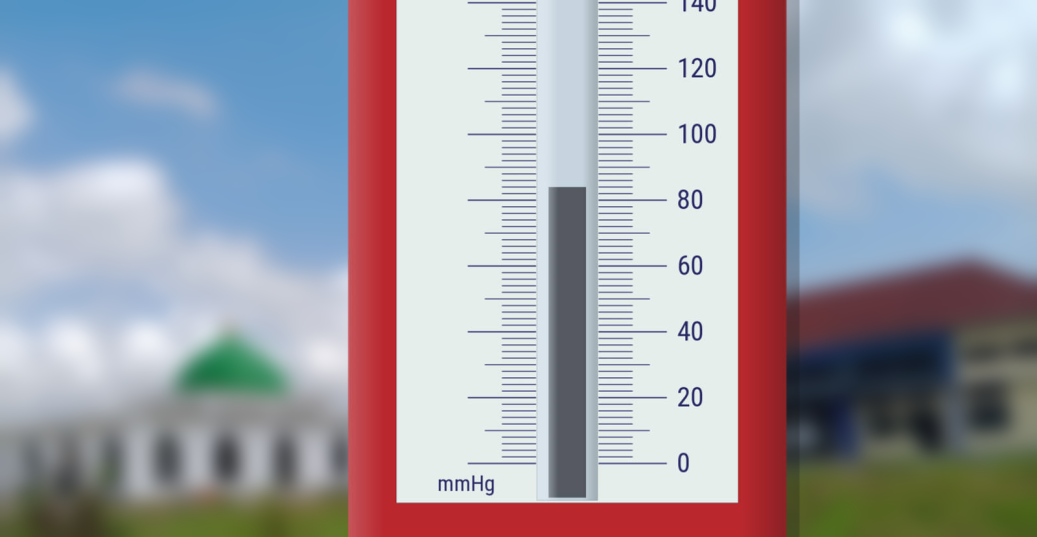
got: 84 mmHg
